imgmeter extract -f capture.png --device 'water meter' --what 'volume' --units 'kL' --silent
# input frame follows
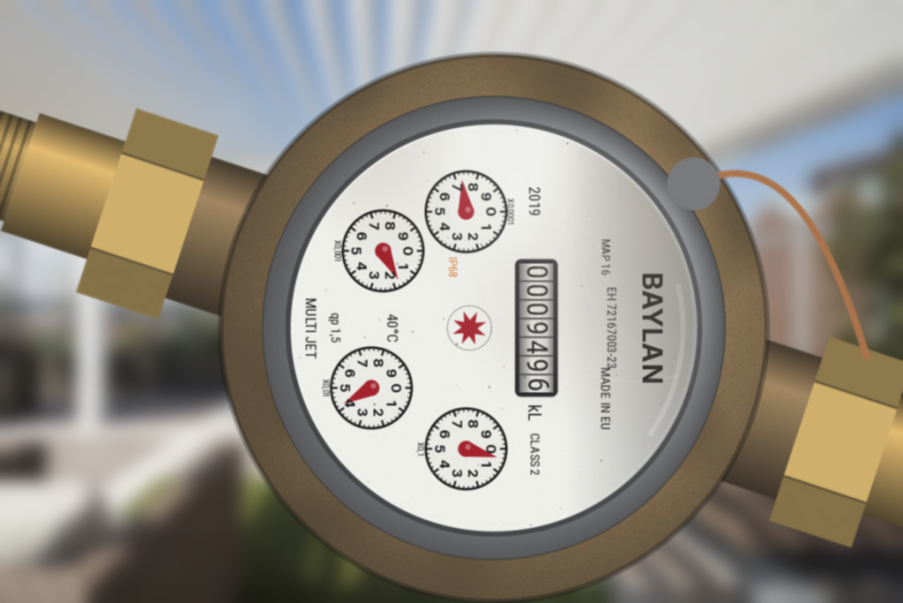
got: 9496.0417 kL
